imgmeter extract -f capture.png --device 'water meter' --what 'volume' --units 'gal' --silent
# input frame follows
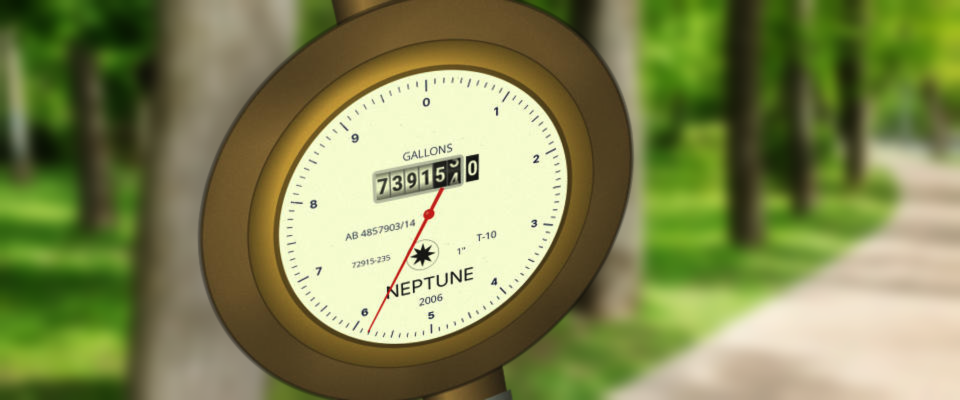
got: 7391535.8 gal
